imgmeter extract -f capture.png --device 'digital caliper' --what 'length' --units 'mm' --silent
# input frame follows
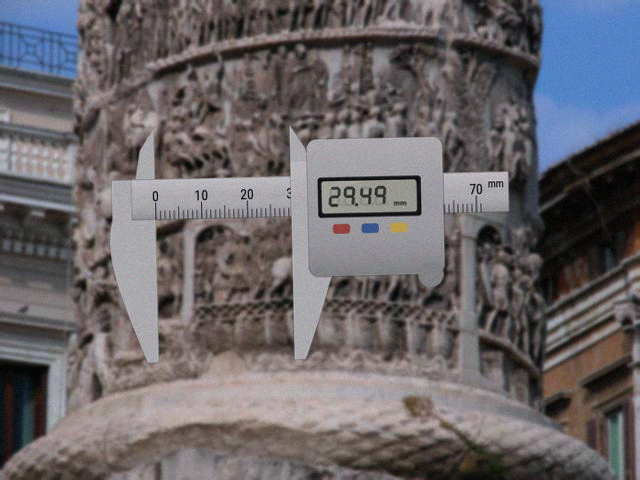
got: 29.49 mm
